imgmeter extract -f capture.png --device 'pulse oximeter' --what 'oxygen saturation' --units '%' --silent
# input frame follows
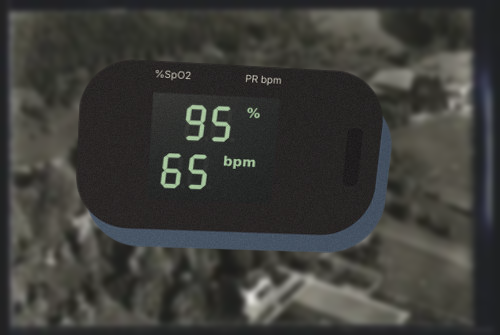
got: 95 %
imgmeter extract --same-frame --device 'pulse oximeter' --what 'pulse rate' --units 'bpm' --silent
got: 65 bpm
